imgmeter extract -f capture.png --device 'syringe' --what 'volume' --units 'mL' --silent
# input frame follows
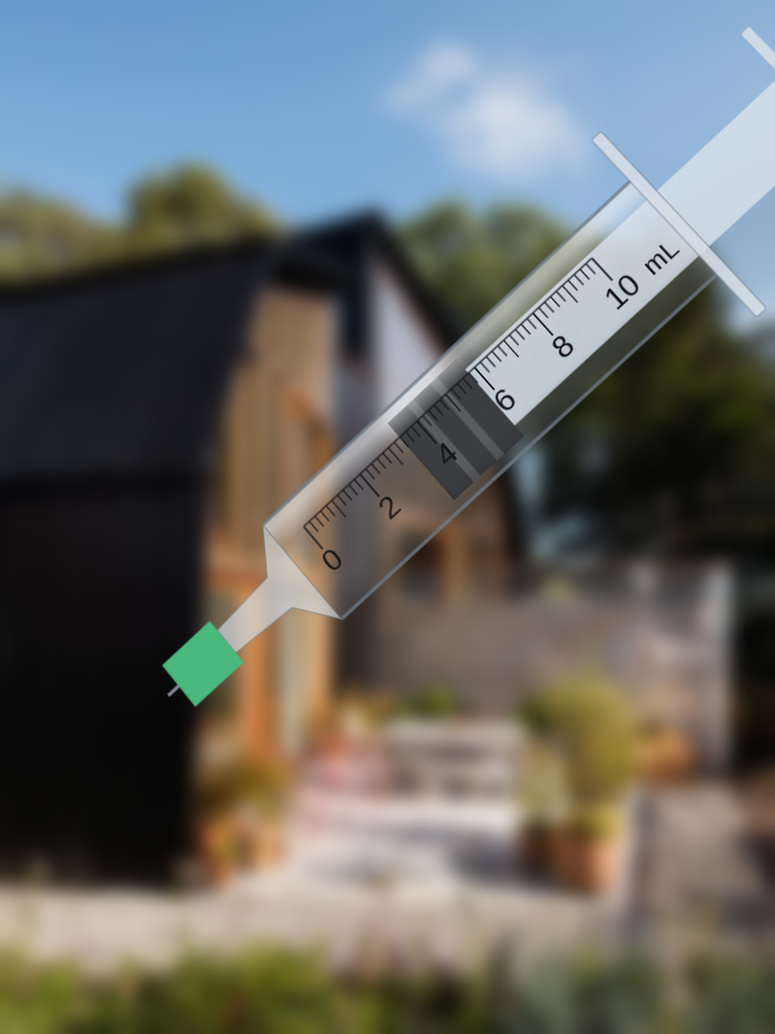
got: 3.4 mL
